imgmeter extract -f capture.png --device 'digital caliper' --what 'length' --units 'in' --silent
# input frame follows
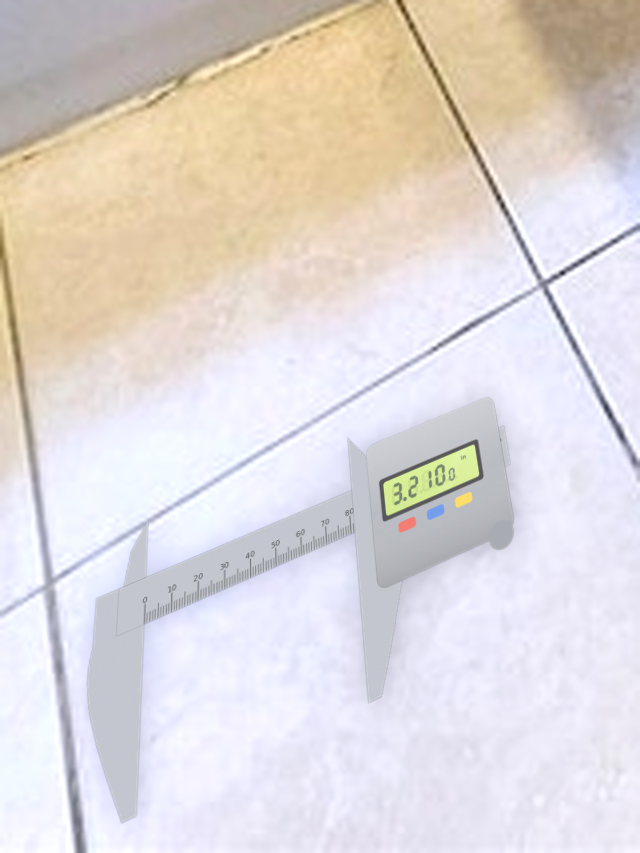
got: 3.2100 in
